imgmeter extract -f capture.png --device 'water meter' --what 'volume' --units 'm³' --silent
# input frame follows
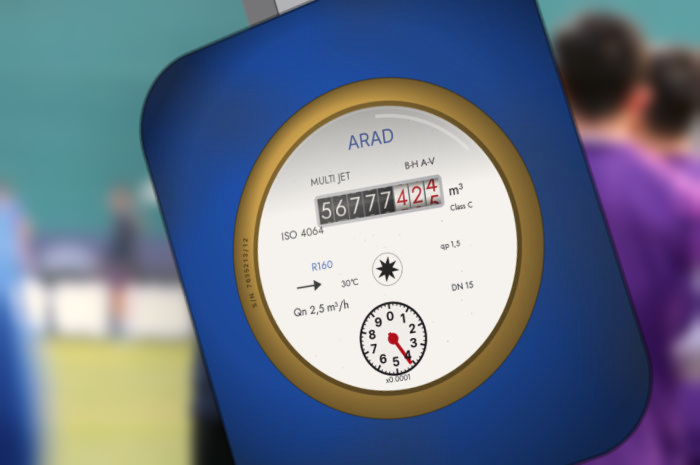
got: 56777.4244 m³
